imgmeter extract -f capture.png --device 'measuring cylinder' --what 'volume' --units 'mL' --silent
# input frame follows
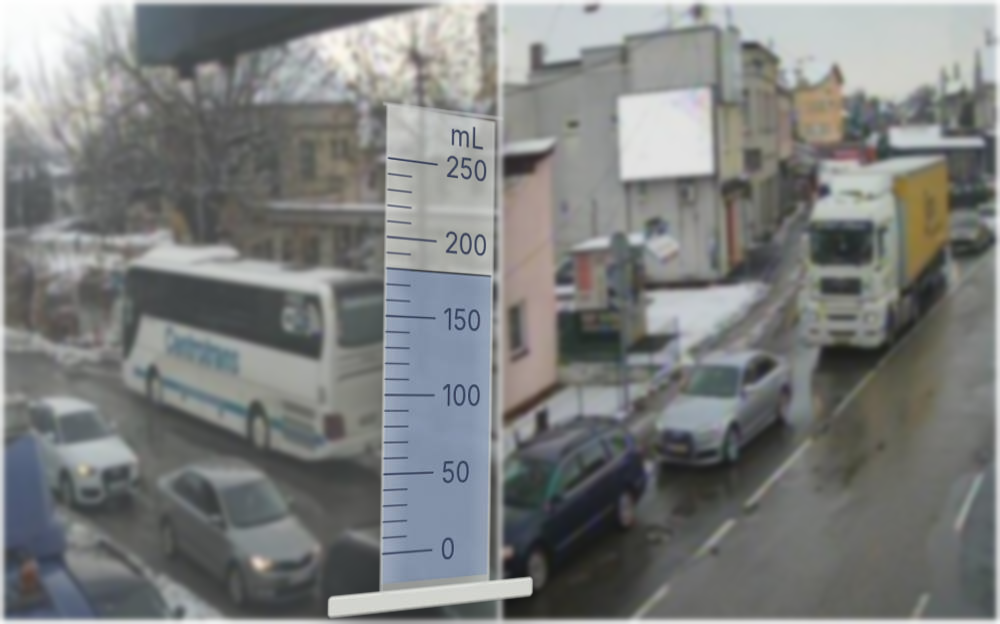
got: 180 mL
